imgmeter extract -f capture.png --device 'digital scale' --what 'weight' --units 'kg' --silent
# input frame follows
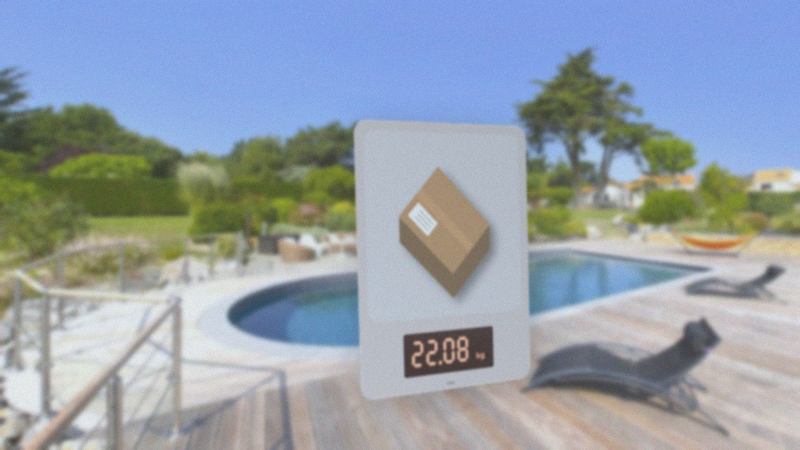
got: 22.08 kg
